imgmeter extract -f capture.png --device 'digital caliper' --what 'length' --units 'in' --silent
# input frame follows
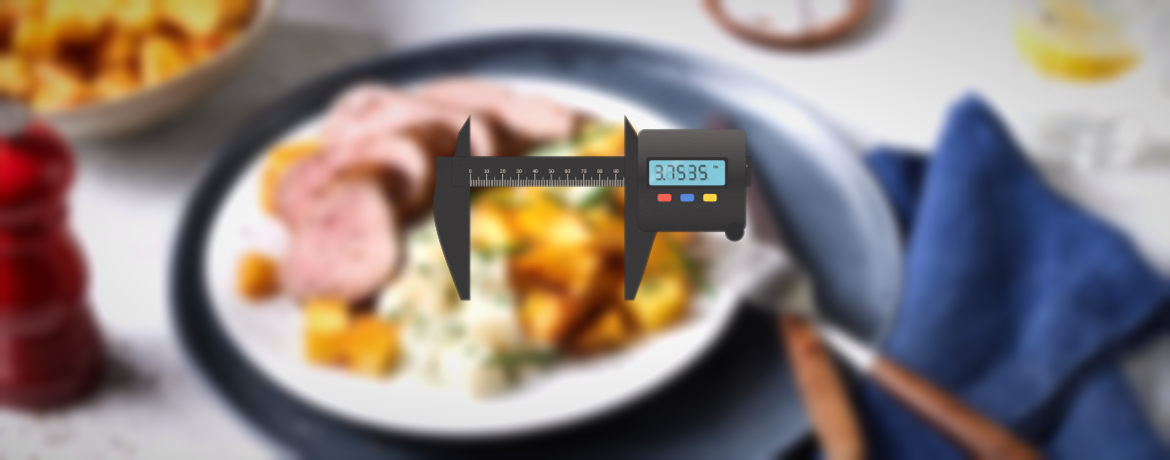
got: 3.7535 in
